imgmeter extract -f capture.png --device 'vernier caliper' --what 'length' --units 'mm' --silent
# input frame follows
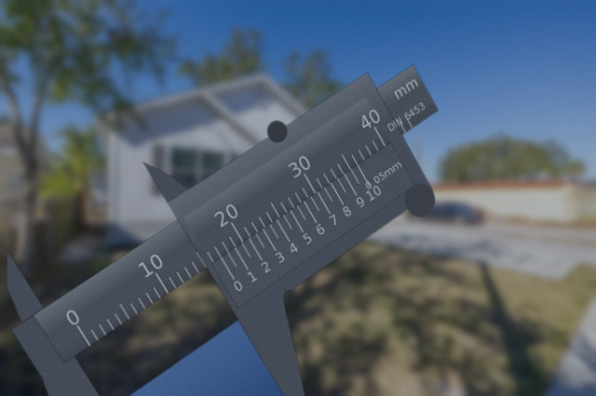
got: 17.0 mm
